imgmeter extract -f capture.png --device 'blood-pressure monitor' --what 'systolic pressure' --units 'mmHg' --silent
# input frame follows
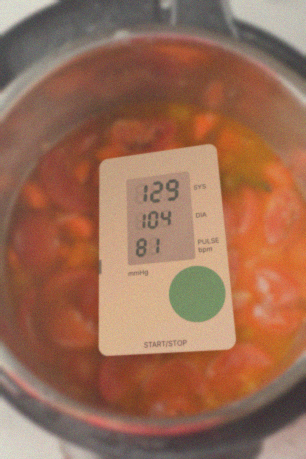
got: 129 mmHg
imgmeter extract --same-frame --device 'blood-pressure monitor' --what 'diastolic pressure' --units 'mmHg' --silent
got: 104 mmHg
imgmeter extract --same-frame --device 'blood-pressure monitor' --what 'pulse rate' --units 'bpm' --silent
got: 81 bpm
